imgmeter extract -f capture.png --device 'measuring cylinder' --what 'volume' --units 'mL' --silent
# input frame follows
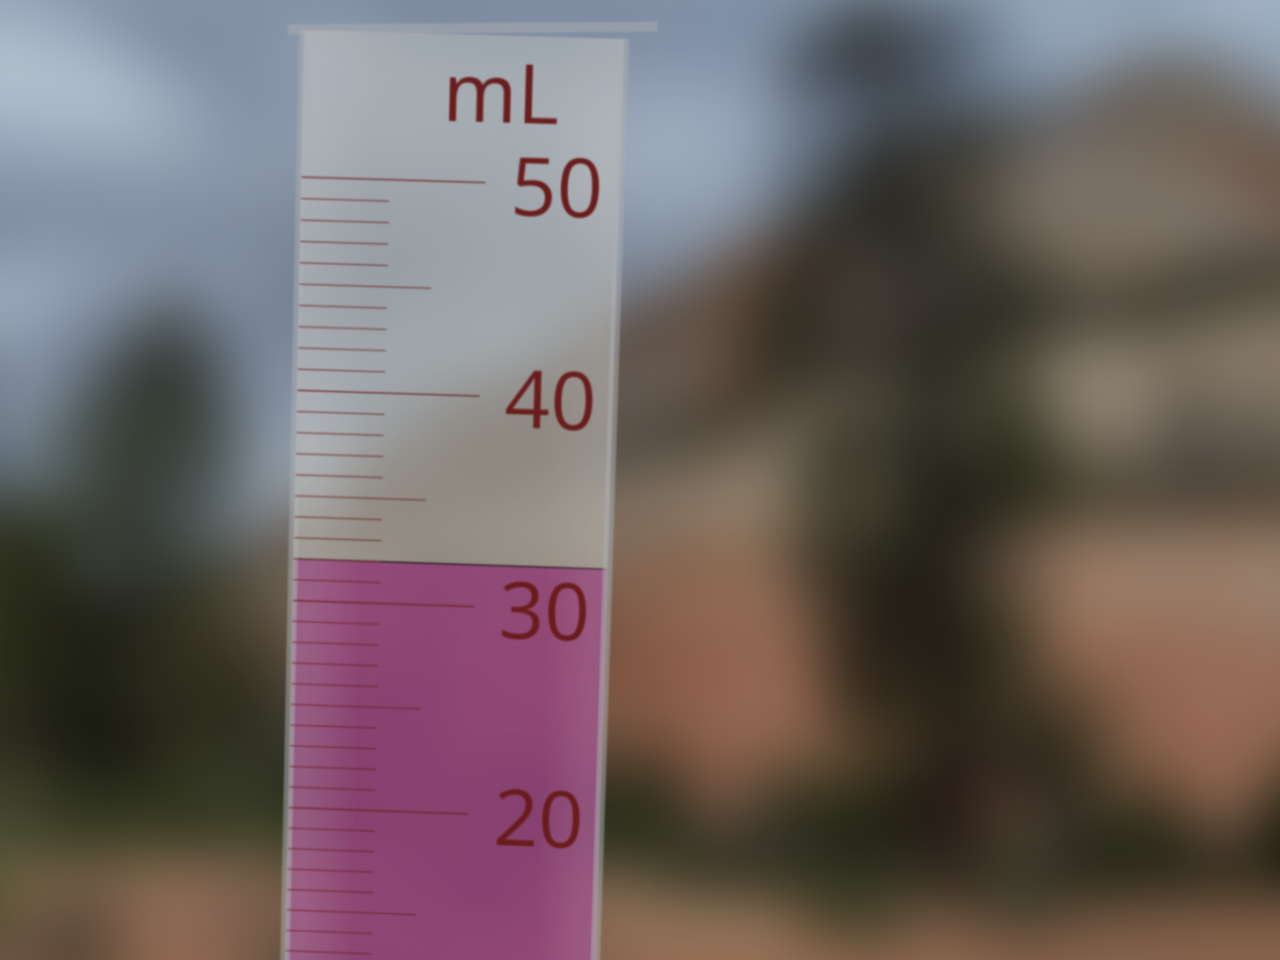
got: 32 mL
